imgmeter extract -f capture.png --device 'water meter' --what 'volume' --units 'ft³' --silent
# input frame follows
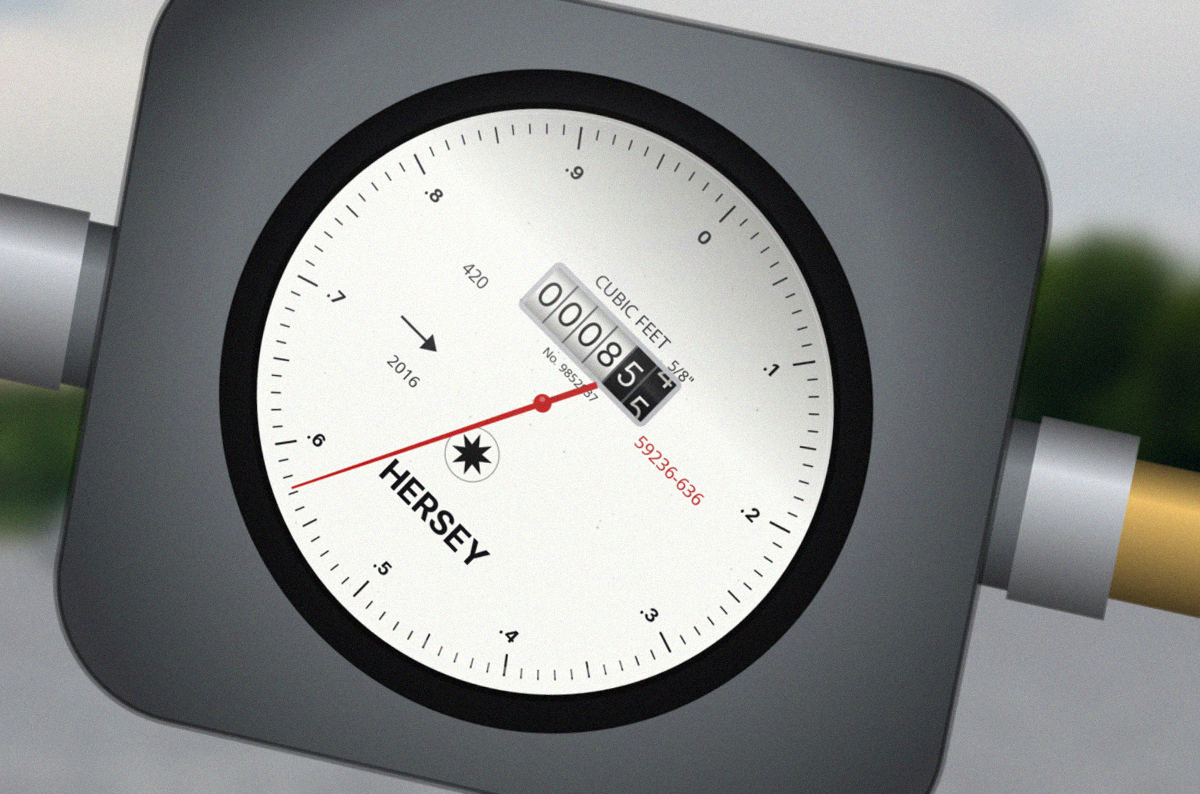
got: 854.57 ft³
